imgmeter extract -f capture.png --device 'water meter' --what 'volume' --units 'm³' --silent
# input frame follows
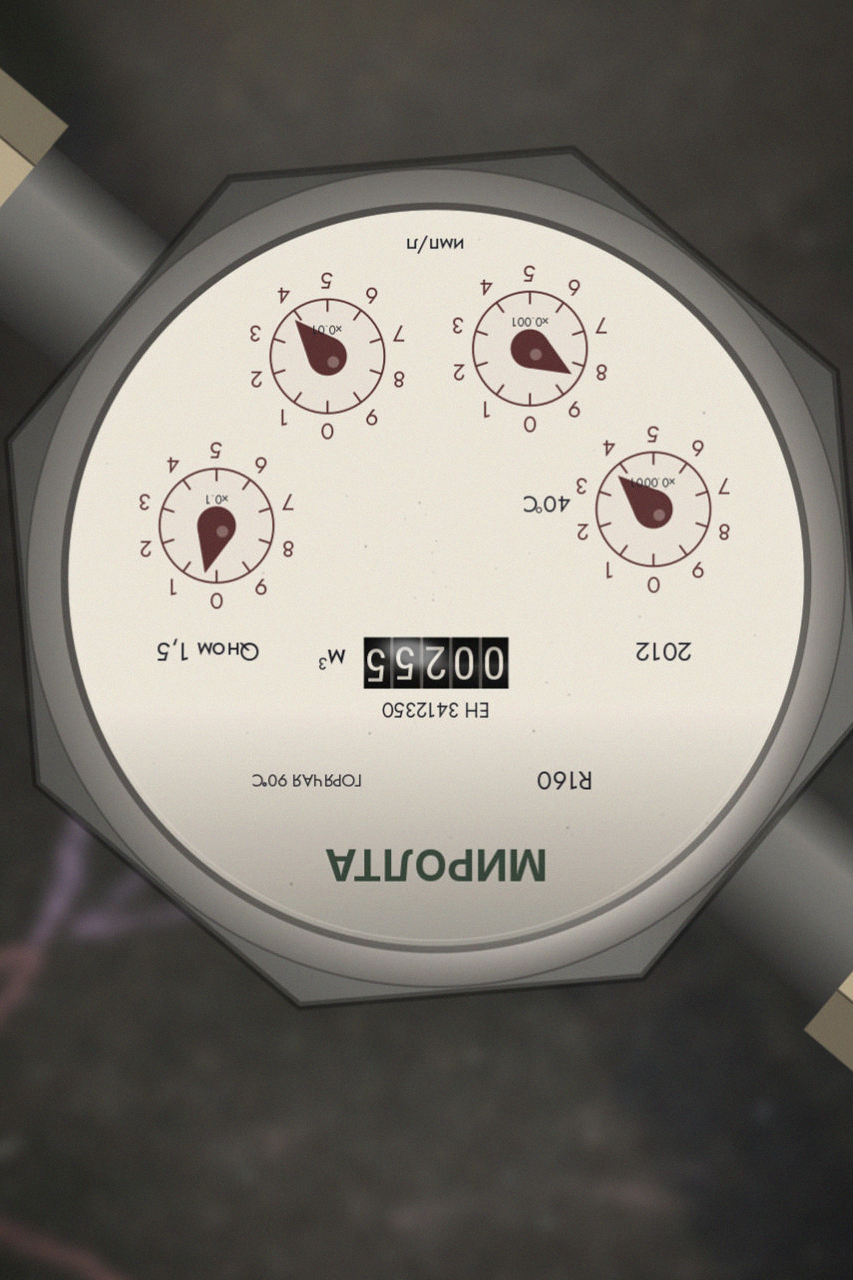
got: 255.0383 m³
